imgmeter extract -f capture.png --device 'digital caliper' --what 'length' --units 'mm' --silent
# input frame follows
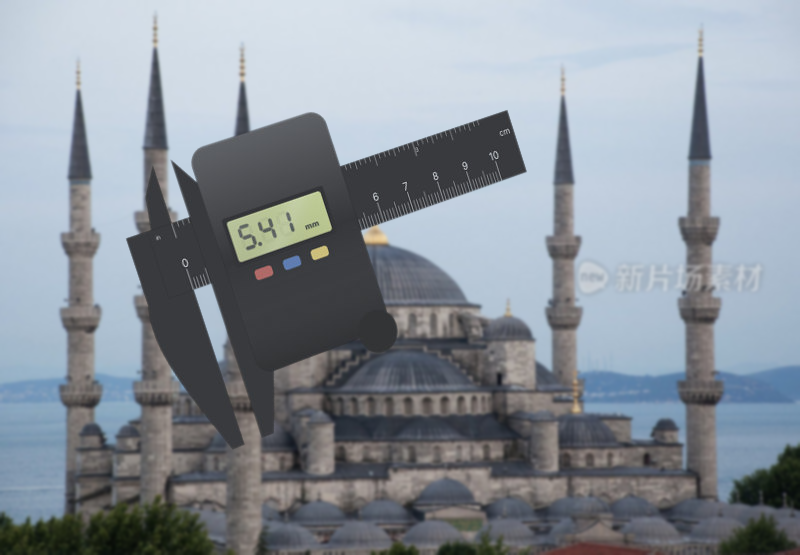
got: 5.41 mm
